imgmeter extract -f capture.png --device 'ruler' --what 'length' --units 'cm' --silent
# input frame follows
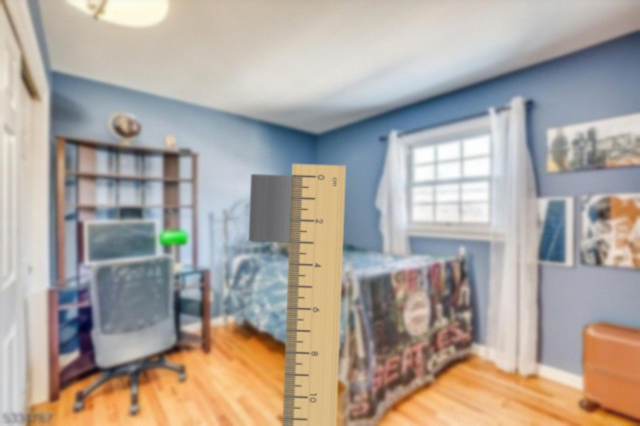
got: 3 cm
